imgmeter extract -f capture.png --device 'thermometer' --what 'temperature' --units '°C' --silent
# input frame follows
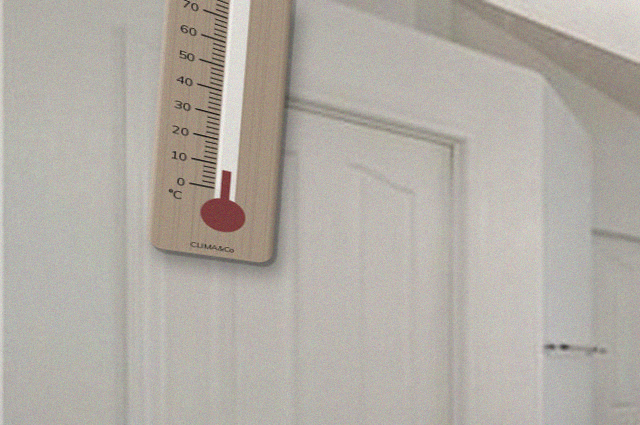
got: 8 °C
